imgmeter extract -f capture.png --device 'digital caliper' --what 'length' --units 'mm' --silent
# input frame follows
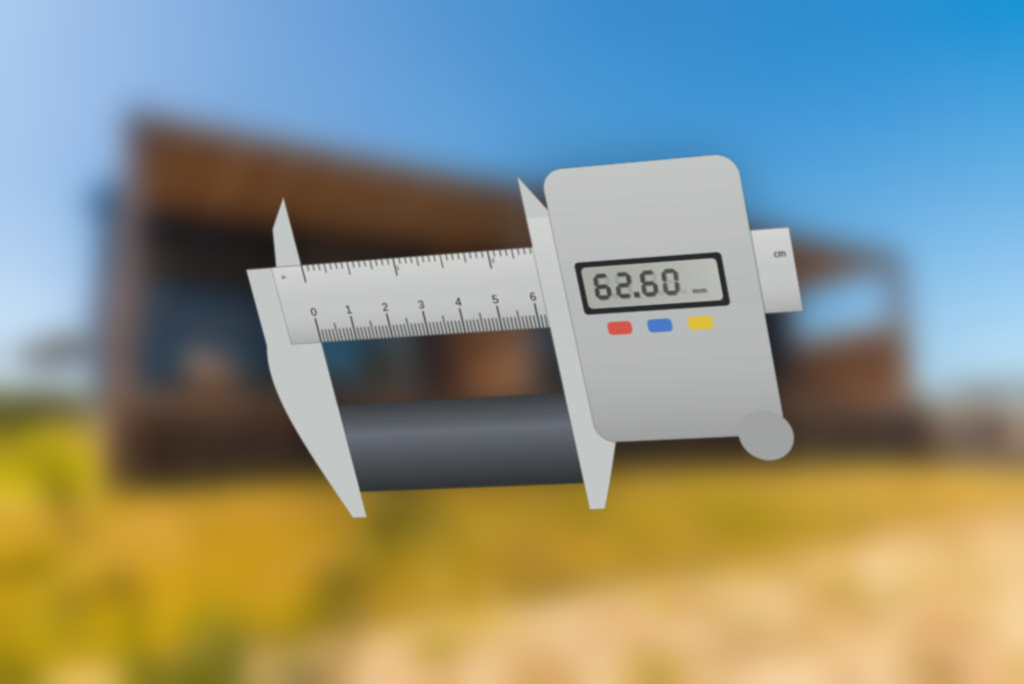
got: 62.60 mm
